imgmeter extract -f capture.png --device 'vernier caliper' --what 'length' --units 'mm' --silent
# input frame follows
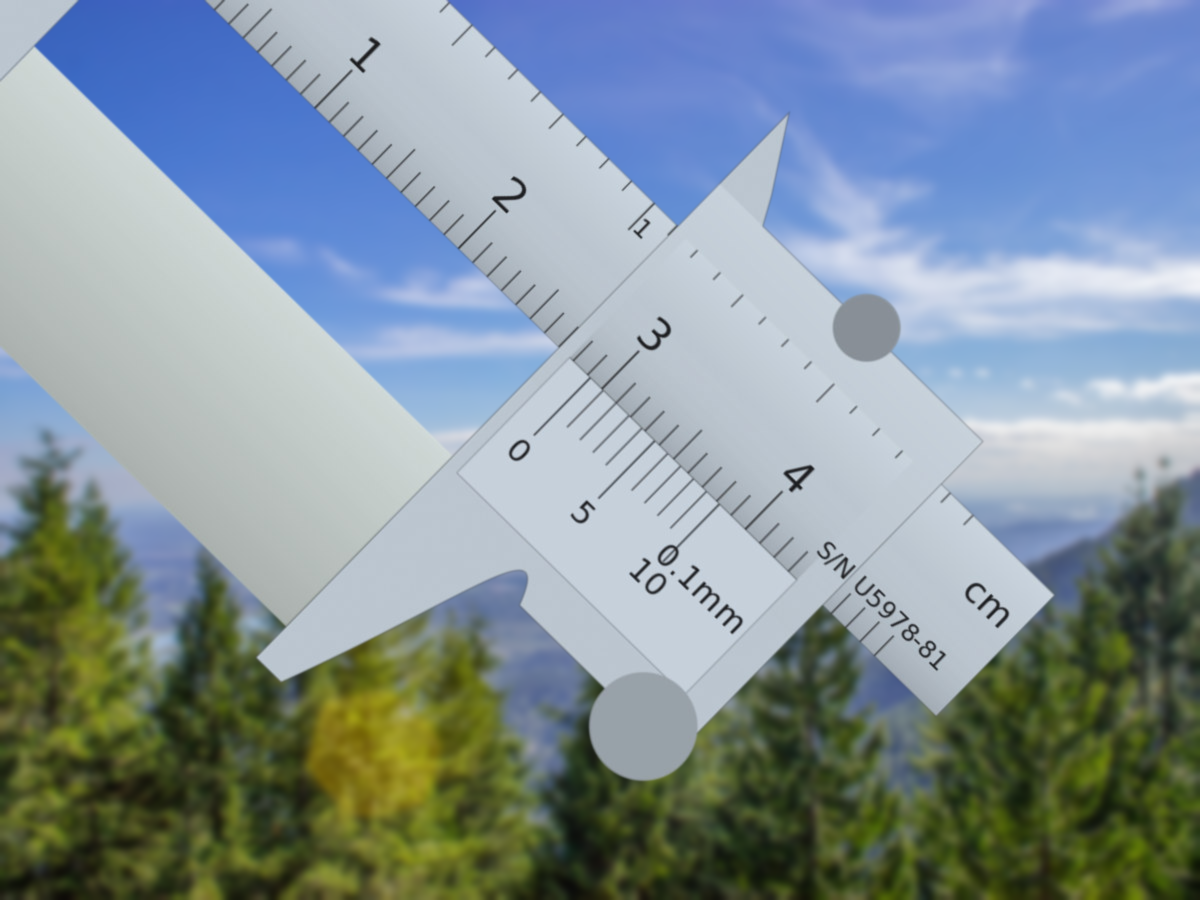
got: 29.2 mm
